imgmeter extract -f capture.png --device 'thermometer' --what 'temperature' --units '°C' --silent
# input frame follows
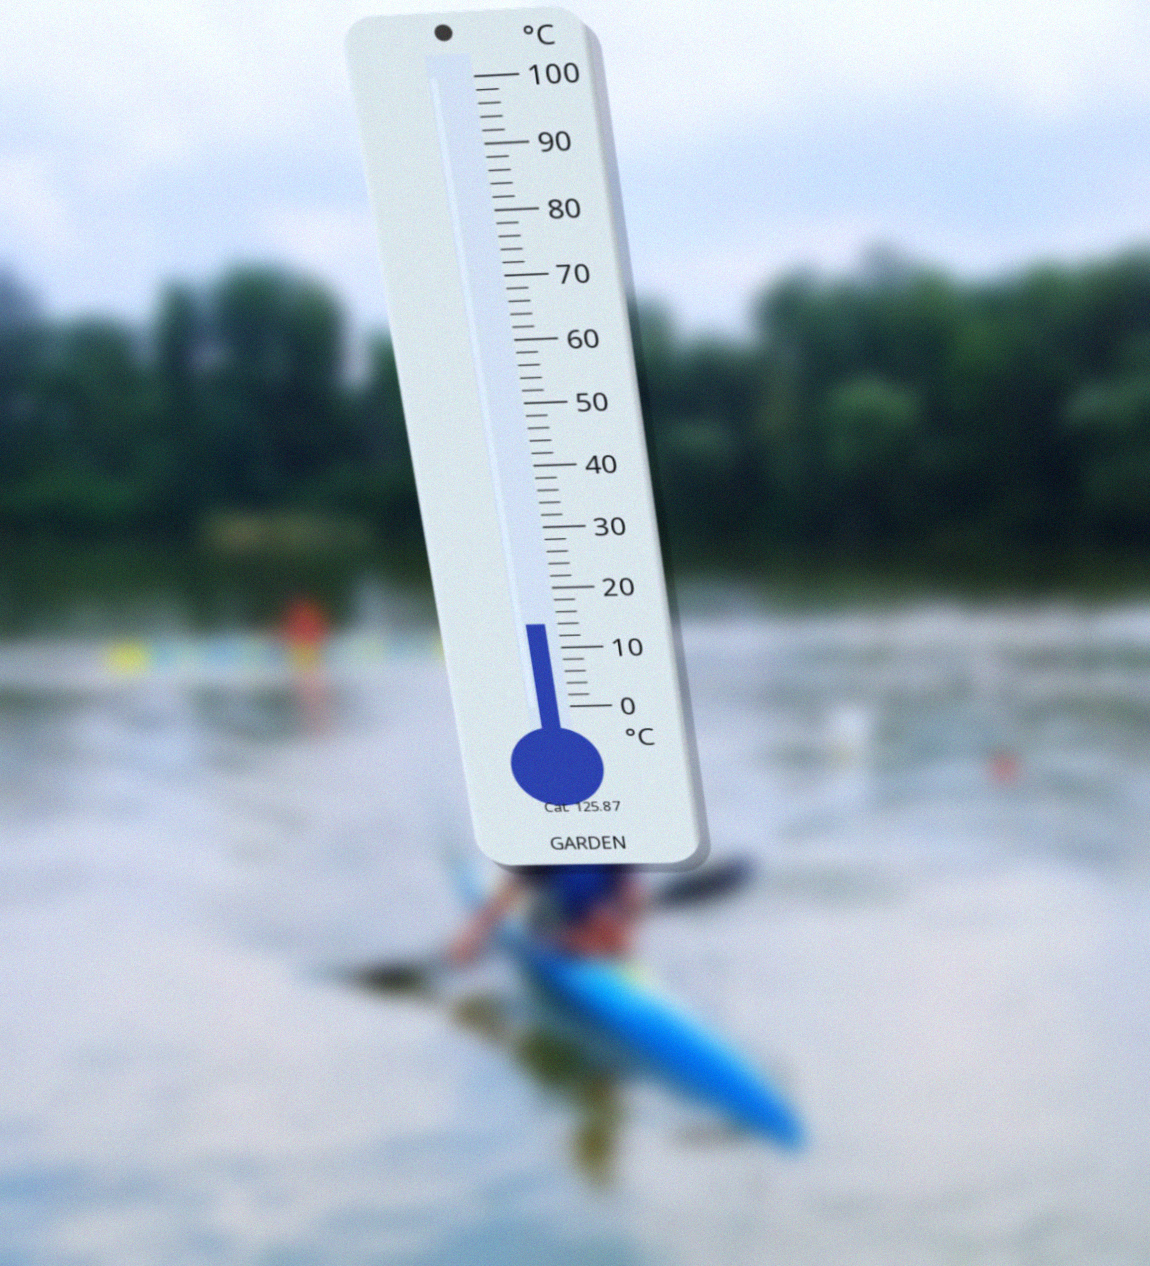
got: 14 °C
